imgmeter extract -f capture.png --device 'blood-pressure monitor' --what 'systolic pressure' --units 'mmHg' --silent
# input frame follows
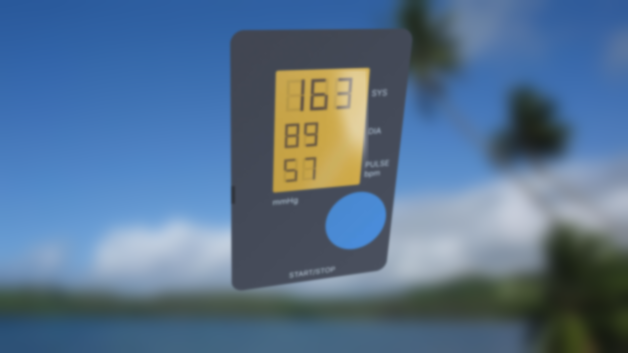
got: 163 mmHg
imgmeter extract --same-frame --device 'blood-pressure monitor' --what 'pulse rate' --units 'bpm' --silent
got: 57 bpm
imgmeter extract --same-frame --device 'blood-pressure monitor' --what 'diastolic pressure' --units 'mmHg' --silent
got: 89 mmHg
